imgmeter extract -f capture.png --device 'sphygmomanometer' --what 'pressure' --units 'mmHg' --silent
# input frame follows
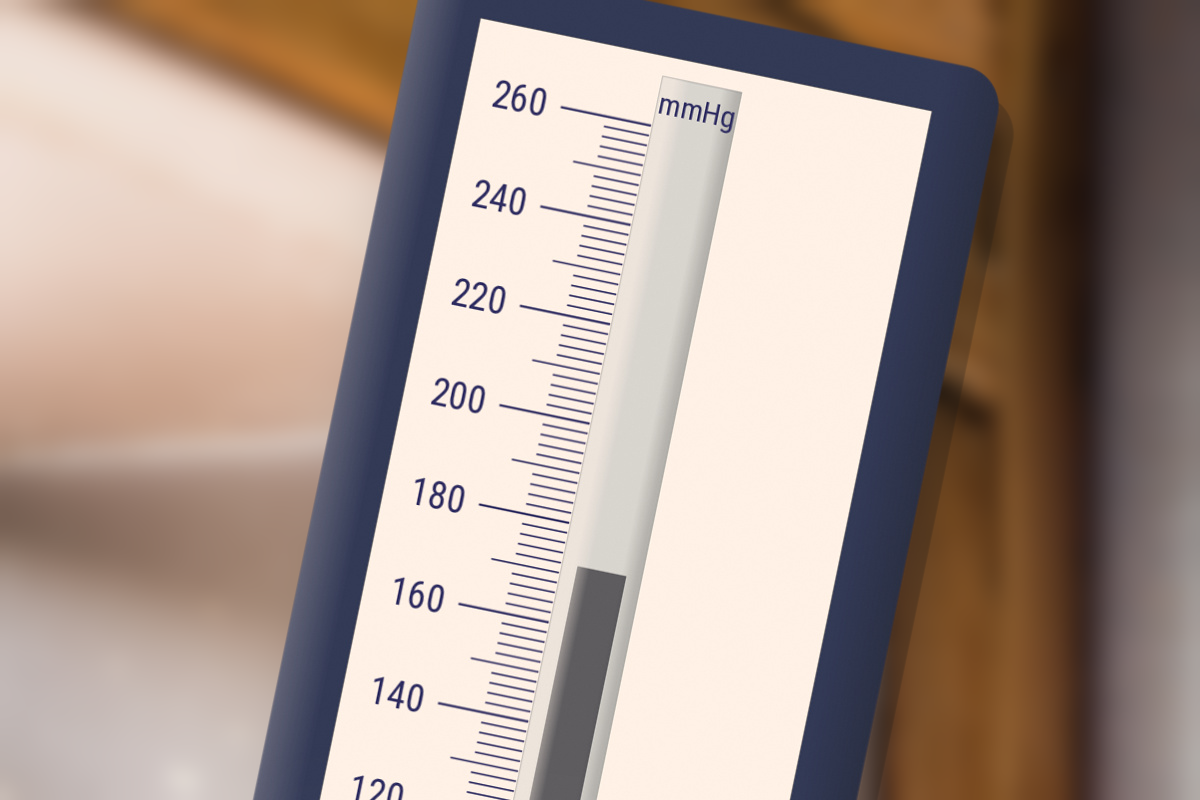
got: 172 mmHg
